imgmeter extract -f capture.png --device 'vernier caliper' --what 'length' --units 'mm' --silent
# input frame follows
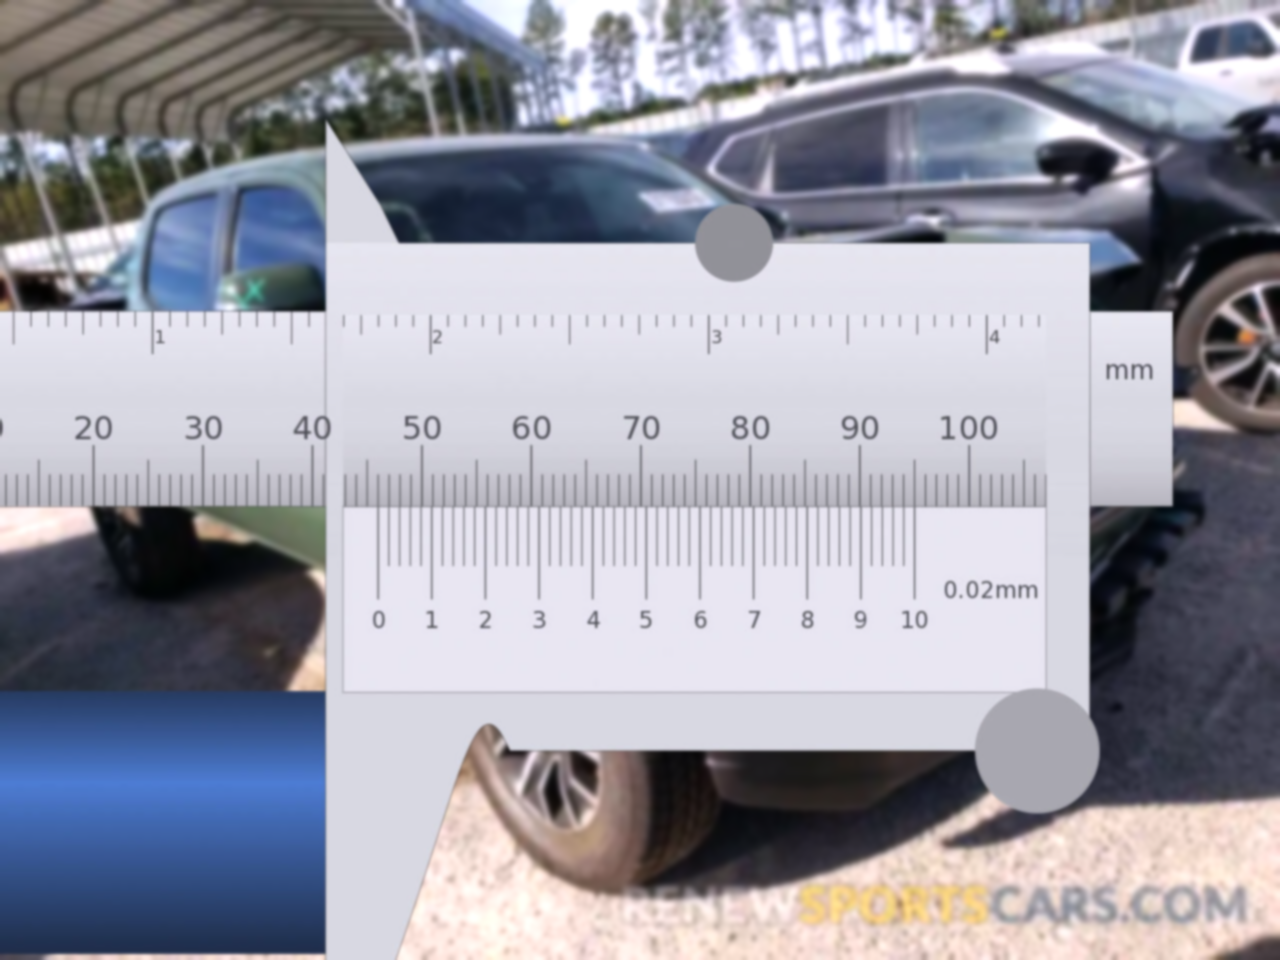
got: 46.0 mm
